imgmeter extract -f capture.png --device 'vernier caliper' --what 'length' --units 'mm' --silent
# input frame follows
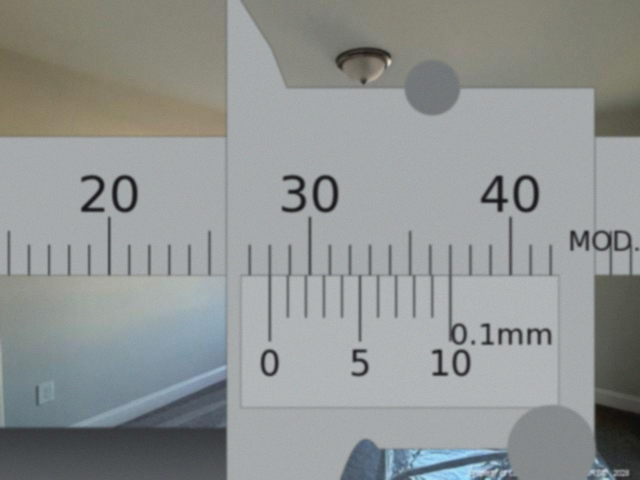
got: 28.0 mm
